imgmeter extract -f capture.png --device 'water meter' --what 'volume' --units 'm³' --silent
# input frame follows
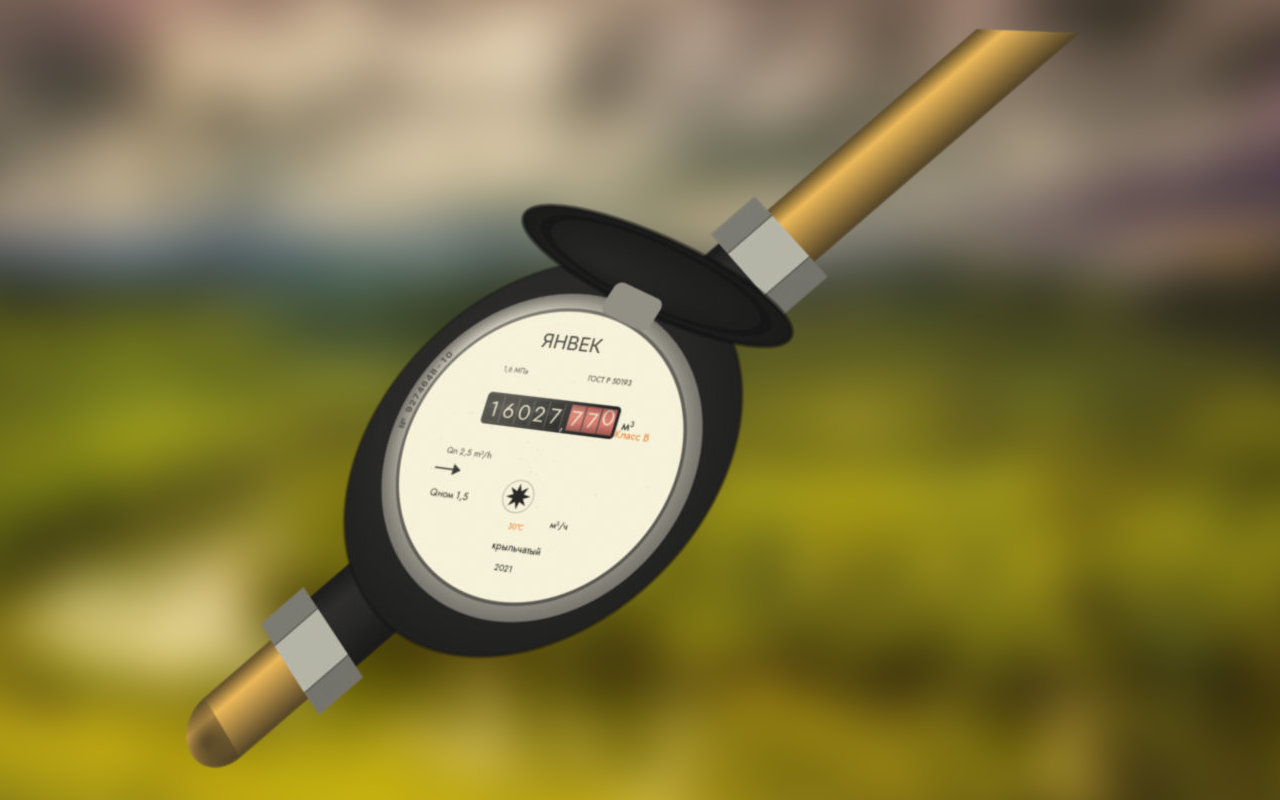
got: 16027.770 m³
